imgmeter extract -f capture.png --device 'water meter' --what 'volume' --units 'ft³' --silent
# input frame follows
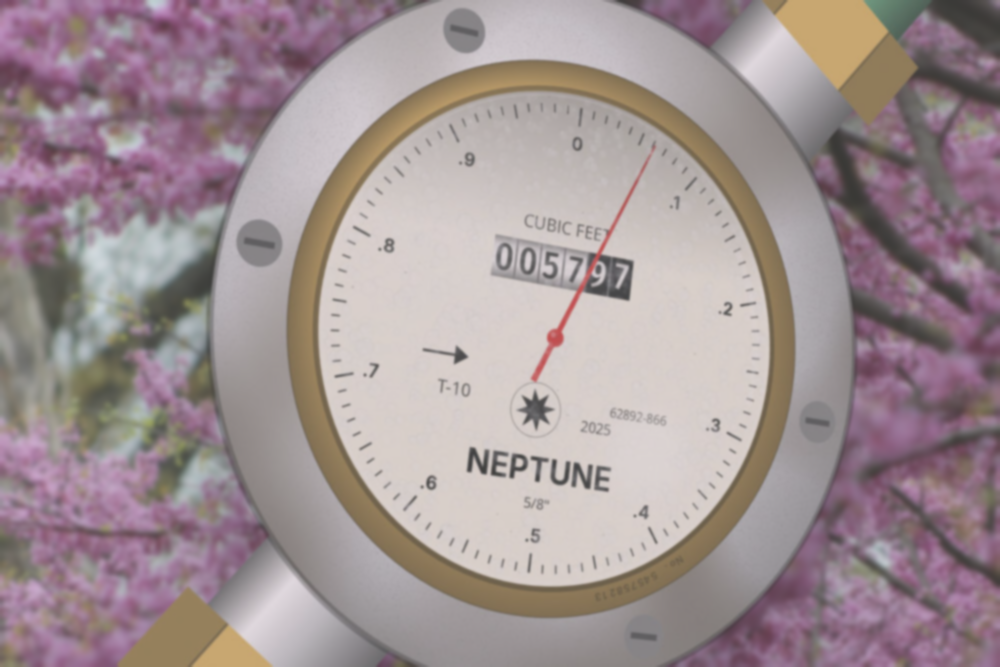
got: 5797.06 ft³
